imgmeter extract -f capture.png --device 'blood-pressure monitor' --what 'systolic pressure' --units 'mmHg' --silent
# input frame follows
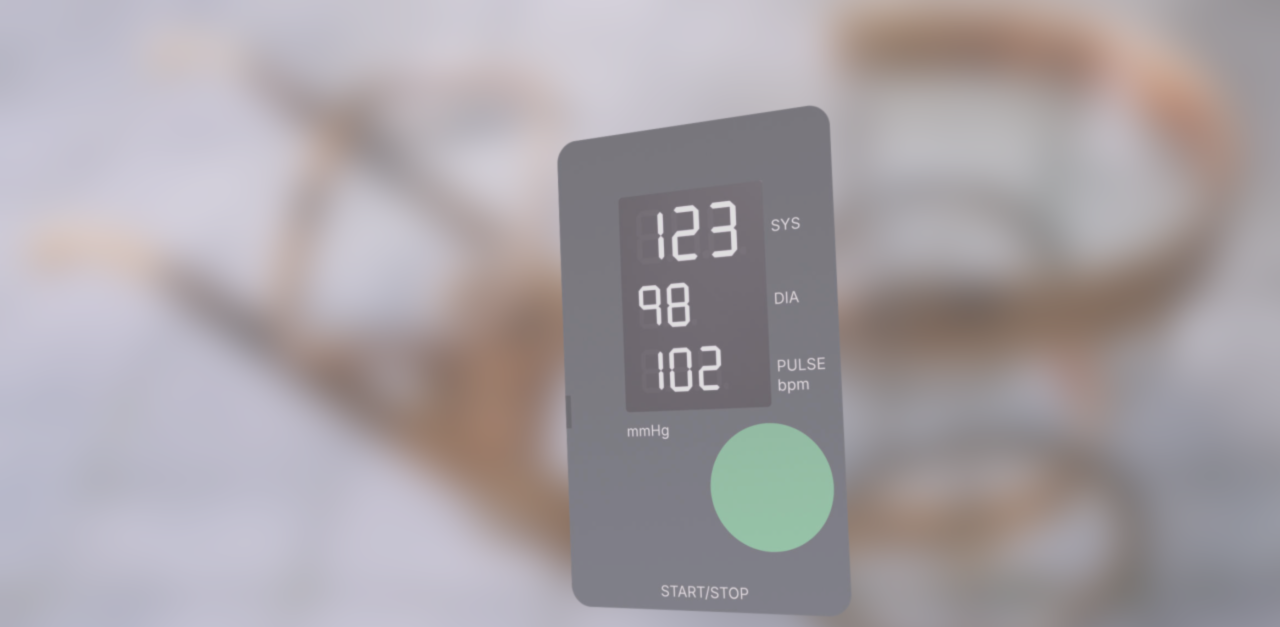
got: 123 mmHg
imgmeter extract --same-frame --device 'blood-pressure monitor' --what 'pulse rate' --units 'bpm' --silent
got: 102 bpm
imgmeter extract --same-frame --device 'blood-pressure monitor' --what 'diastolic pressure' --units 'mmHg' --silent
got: 98 mmHg
